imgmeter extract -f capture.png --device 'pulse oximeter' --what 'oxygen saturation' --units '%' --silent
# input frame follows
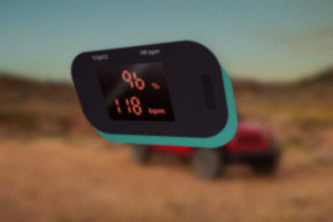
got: 96 %
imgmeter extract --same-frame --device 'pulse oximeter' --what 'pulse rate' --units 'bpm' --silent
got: 118 bpm
